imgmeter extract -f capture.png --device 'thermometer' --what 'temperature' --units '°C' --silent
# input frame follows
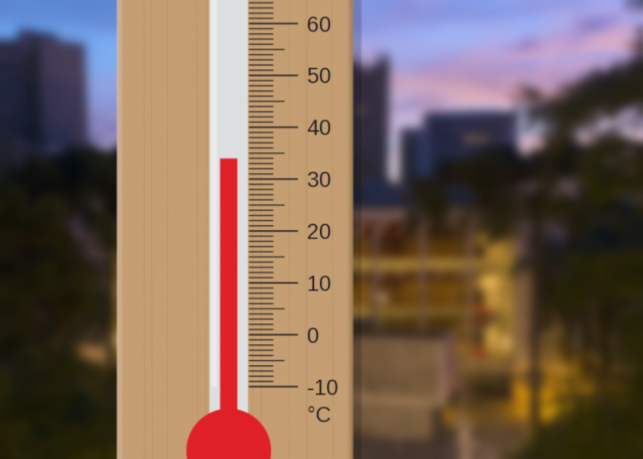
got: 34 °C
